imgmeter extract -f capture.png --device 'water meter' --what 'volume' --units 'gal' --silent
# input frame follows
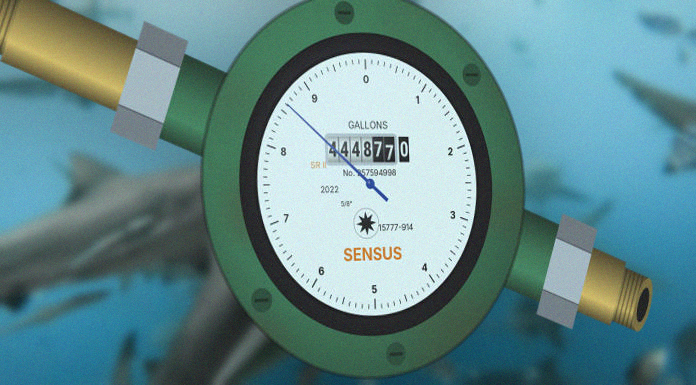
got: 4448768.6 gal
